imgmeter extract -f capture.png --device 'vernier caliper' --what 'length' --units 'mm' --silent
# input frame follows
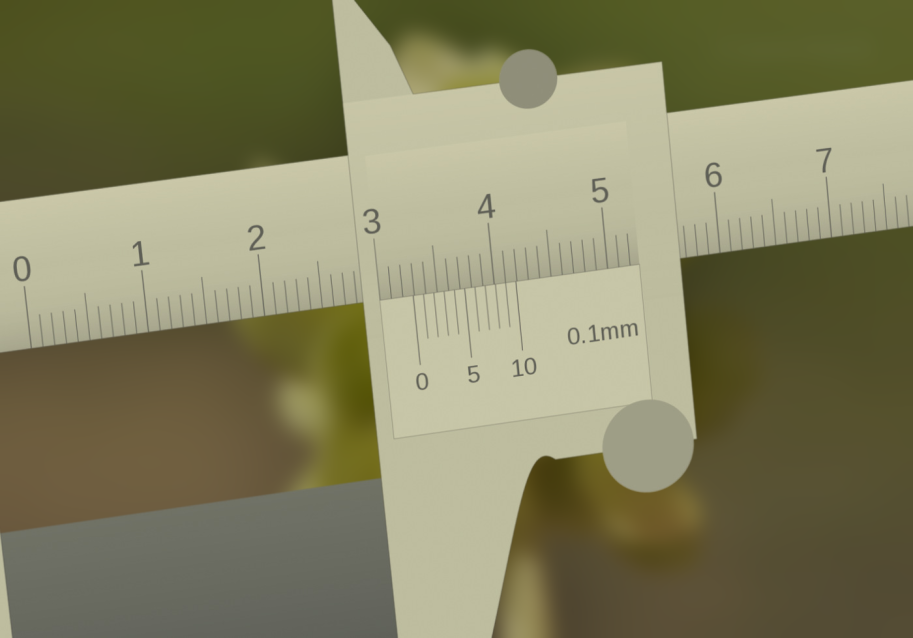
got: 32.9 mm
